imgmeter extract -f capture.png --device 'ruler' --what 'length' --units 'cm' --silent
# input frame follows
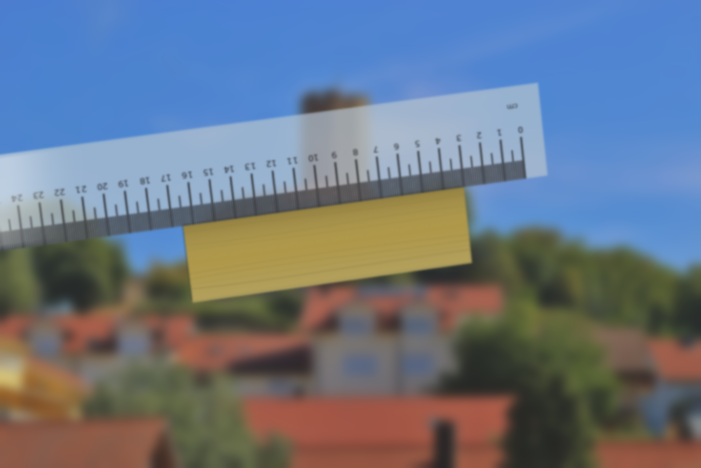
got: 13.5 cm
